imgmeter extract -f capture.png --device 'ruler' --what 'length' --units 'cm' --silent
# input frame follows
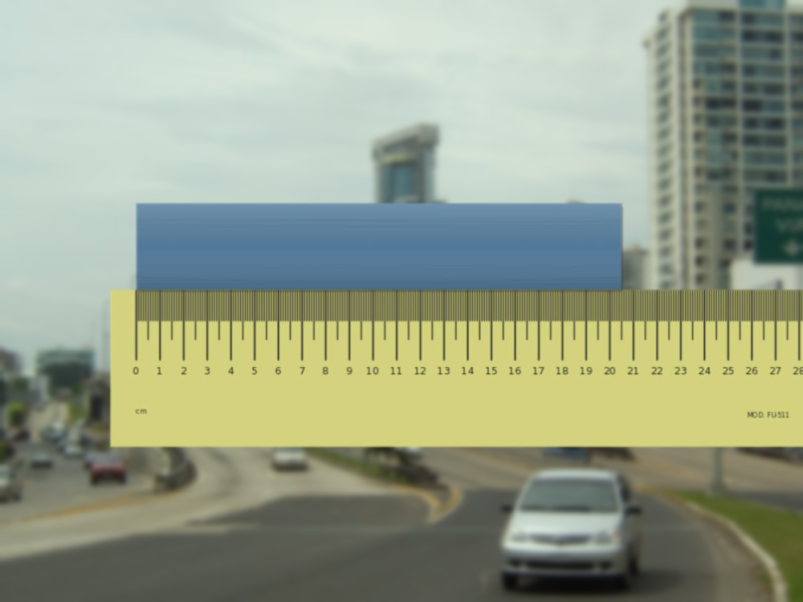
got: 20.5 cm
